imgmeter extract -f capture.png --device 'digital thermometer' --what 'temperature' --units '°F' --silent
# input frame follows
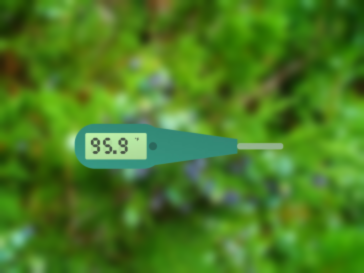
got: 95.9 °F
